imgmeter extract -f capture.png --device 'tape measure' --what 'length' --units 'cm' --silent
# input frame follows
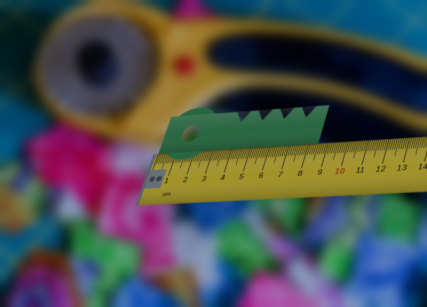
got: 8.5 cm
